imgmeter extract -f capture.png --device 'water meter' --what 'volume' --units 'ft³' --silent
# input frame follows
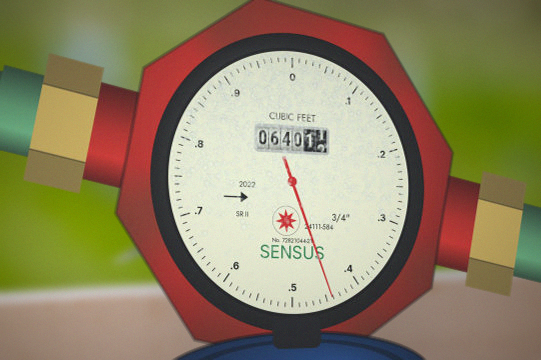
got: 64011.44 ft³
